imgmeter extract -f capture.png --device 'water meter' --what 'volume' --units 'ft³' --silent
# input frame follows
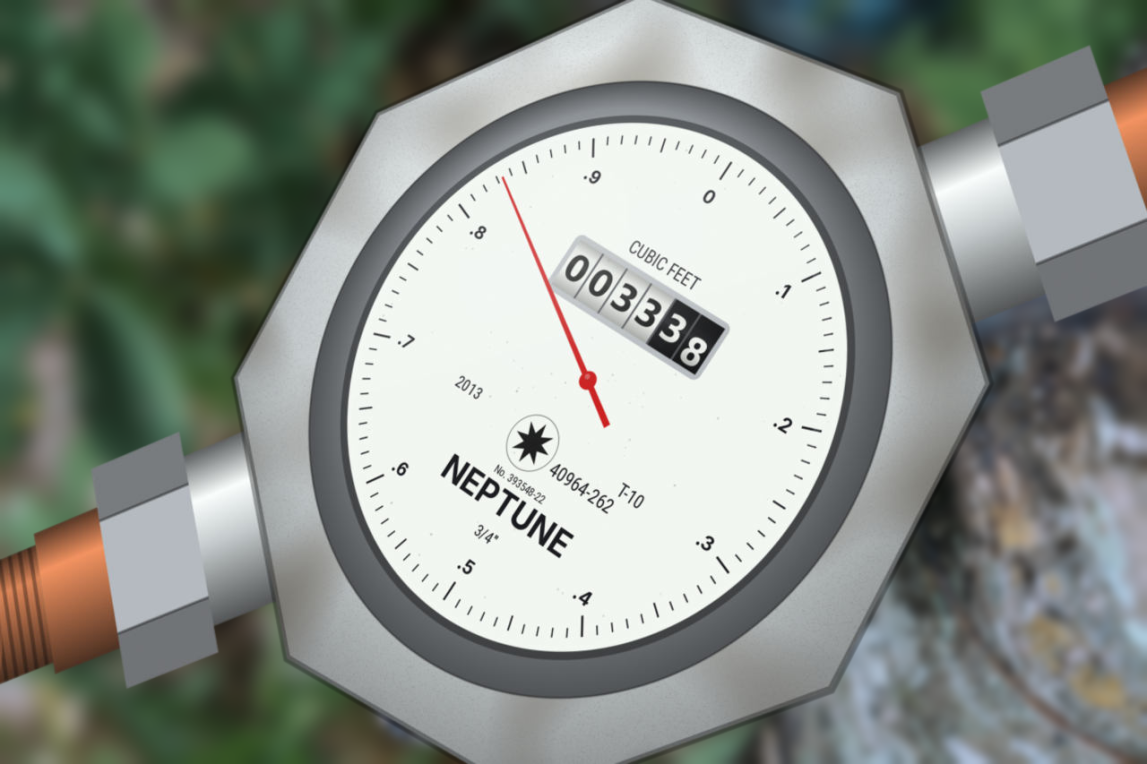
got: 3337.83 ft³
